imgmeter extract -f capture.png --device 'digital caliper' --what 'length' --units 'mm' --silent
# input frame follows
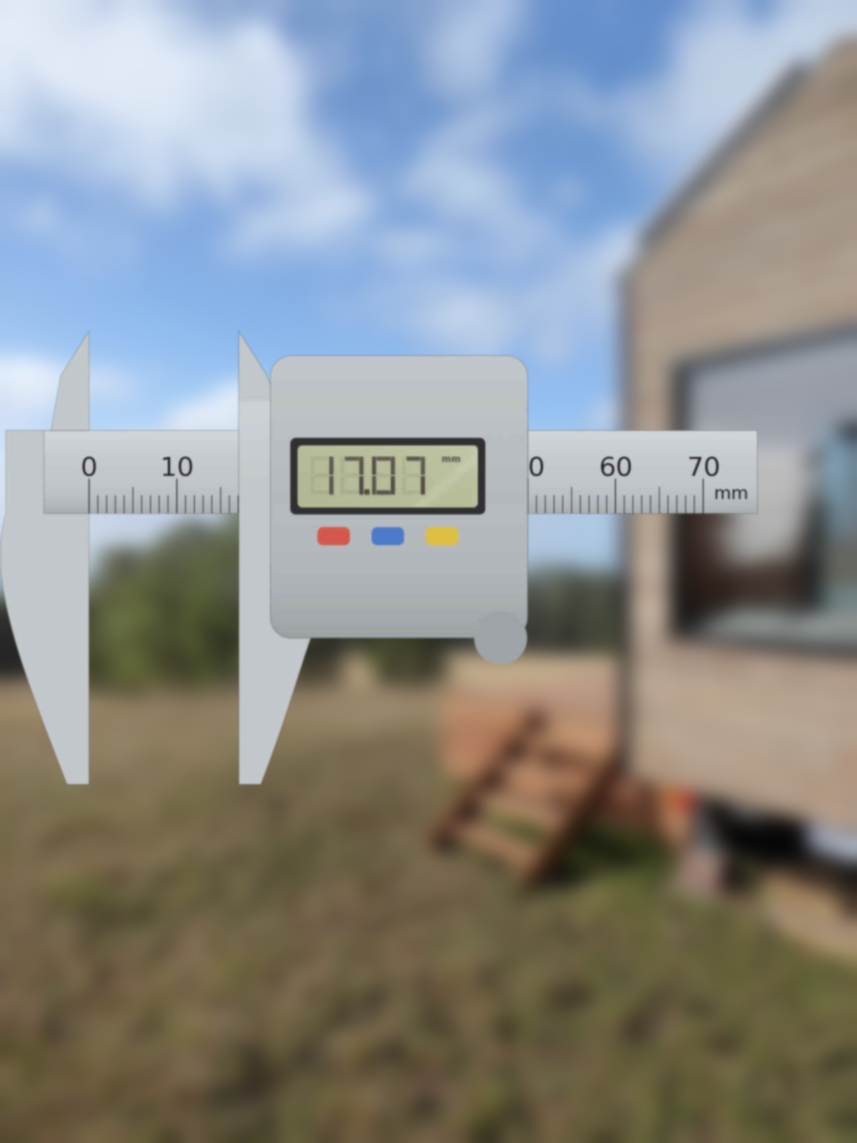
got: 17.07 mm
